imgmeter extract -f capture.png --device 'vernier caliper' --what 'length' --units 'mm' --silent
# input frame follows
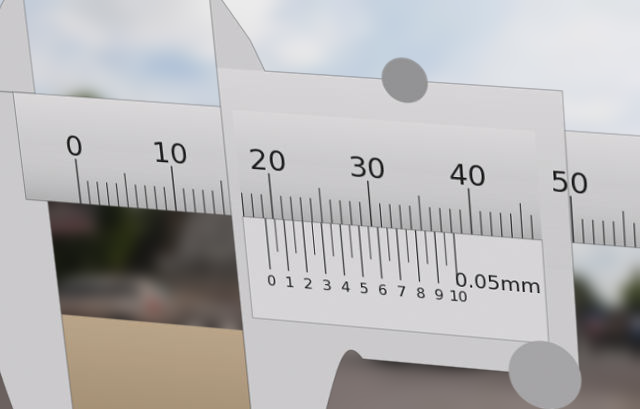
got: 19.2 mm
